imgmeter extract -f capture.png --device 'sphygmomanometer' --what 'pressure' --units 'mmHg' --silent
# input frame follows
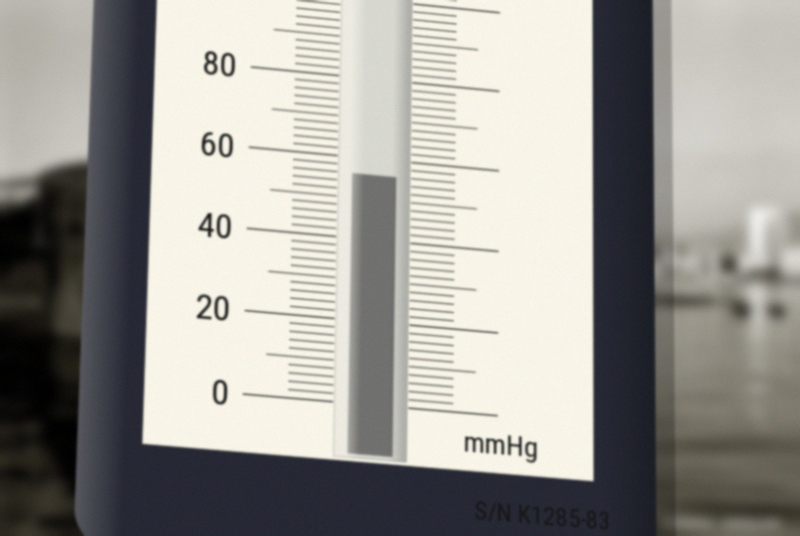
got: 56 mmHg
